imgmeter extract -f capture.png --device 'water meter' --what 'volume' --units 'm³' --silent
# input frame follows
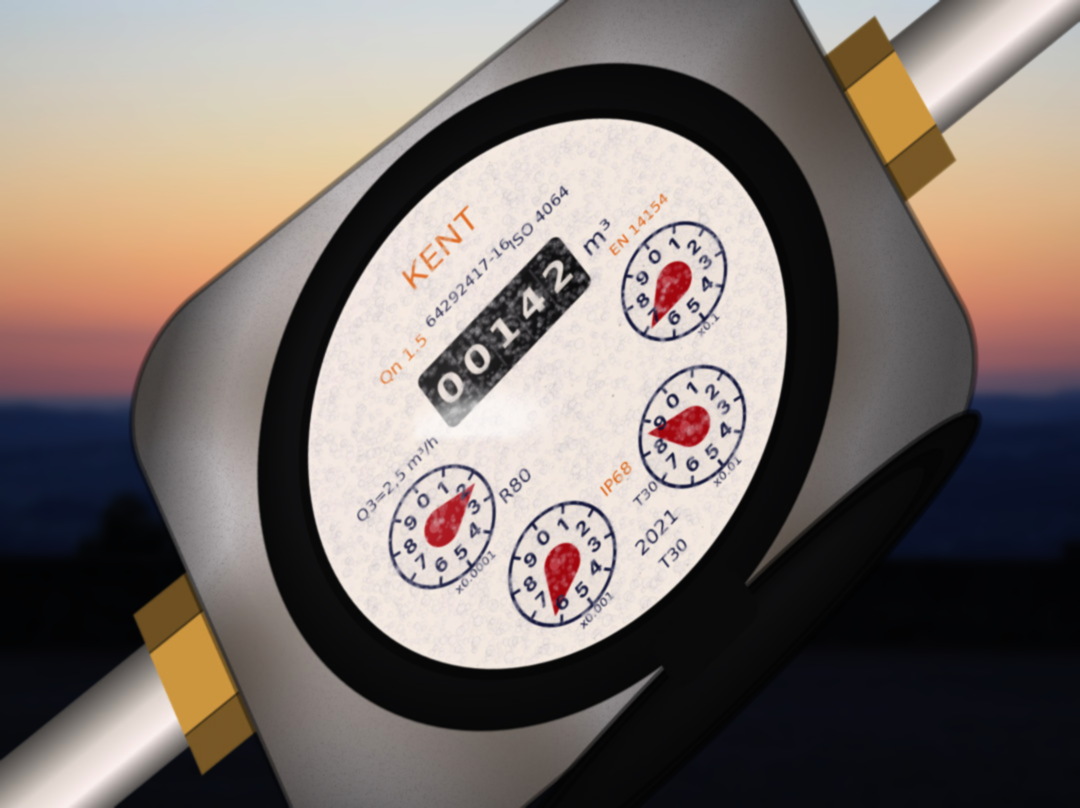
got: 142.6862 m³
